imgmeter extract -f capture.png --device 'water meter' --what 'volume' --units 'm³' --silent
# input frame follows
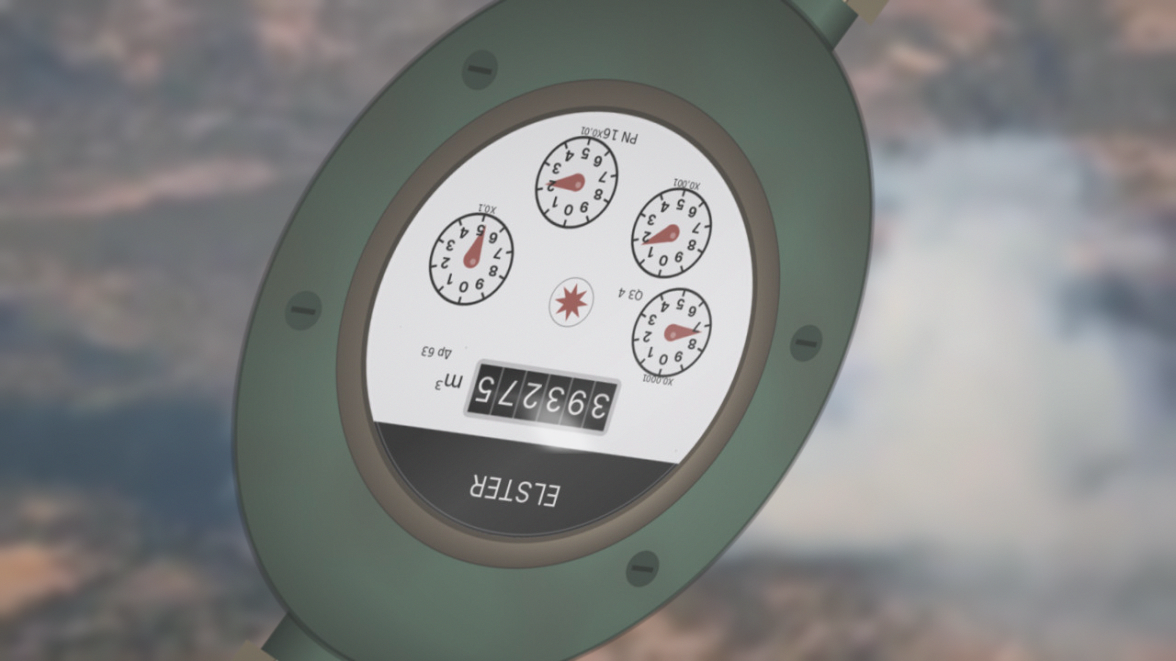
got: 393275.5217 m³
